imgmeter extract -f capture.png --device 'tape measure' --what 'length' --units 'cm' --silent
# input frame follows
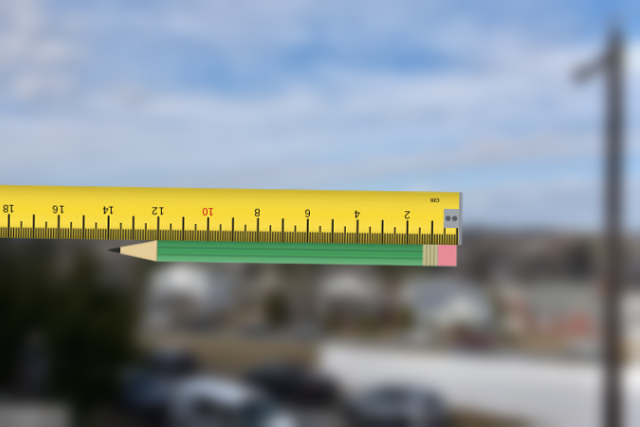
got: 14 cm
